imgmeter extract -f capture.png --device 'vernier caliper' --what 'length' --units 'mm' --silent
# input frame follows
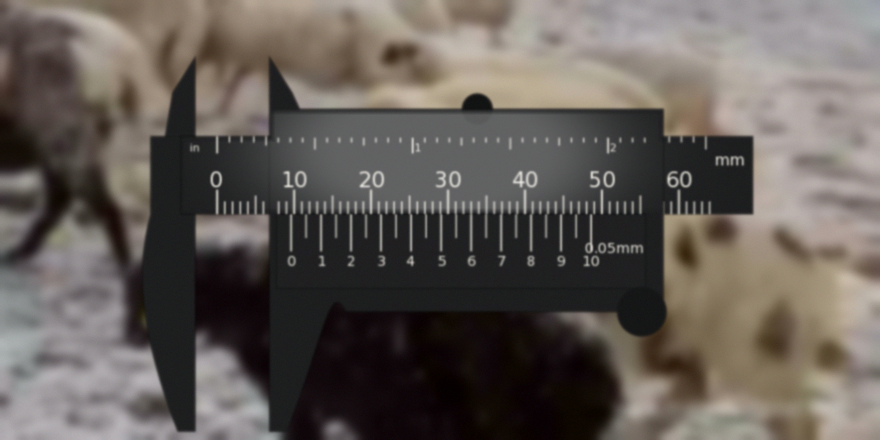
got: 9.6 mm
